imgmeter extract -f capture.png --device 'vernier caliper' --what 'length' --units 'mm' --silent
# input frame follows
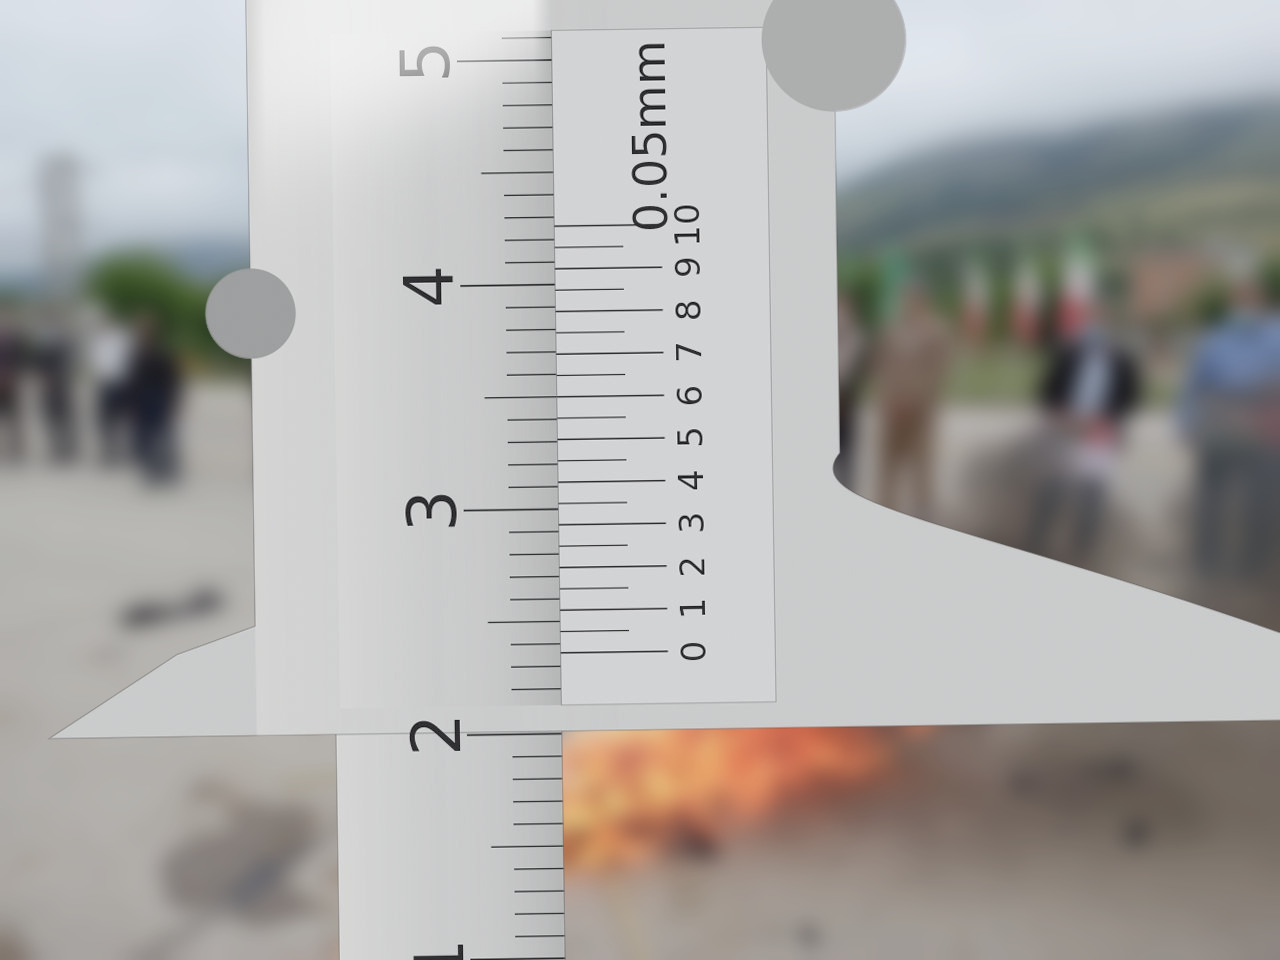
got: 23.6 mm
